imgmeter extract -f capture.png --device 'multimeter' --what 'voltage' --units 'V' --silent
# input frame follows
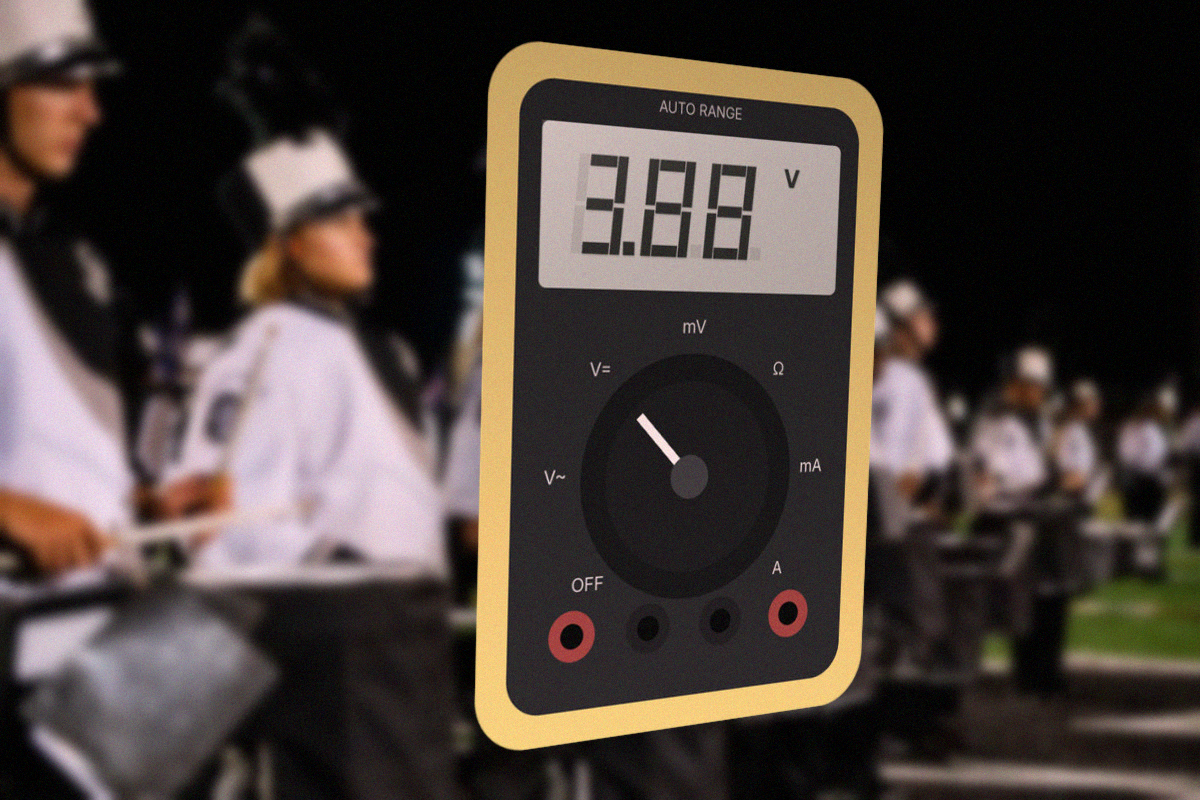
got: 3.88 V
